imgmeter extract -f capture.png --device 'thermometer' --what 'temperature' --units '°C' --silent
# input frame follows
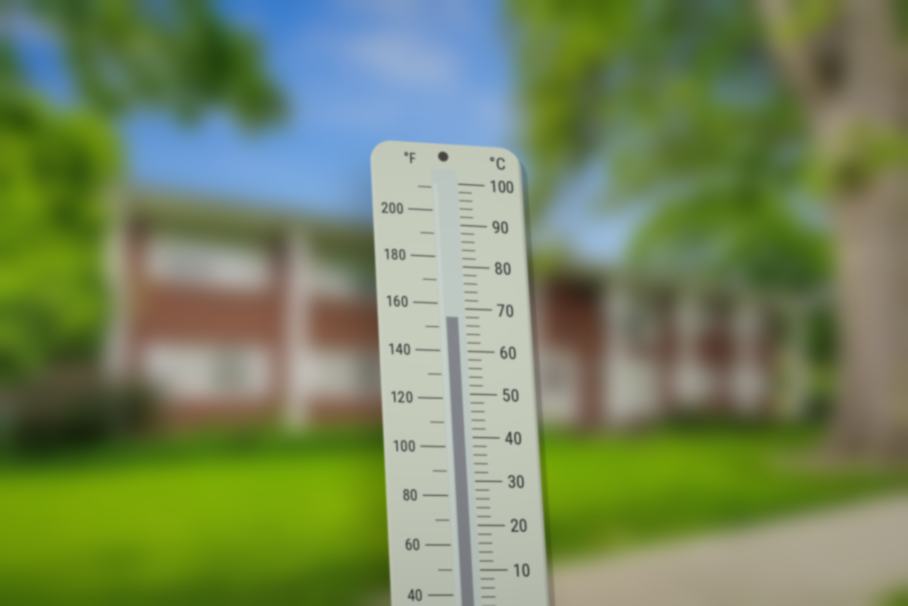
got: 68 °C
